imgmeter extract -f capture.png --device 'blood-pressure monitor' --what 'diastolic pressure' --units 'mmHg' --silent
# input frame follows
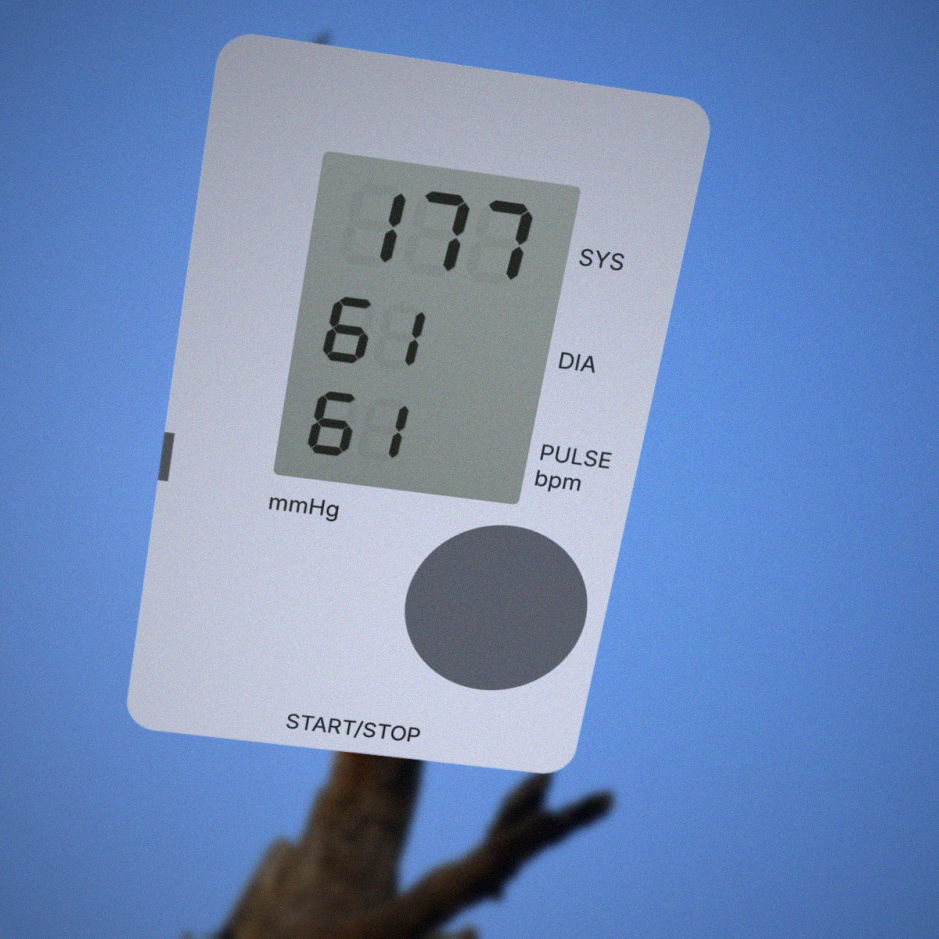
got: 61 mmHg
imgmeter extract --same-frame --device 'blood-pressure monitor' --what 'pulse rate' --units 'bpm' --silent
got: 61 bpm
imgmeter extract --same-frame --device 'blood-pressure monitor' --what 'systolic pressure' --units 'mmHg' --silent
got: 177 mmHg
